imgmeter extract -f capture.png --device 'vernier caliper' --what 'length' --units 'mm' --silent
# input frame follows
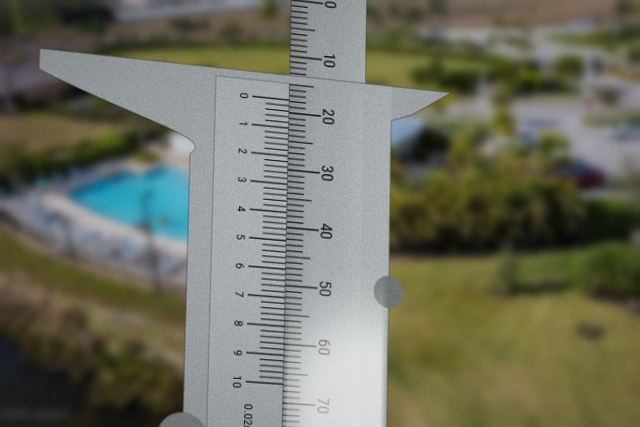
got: 17.8 mm
